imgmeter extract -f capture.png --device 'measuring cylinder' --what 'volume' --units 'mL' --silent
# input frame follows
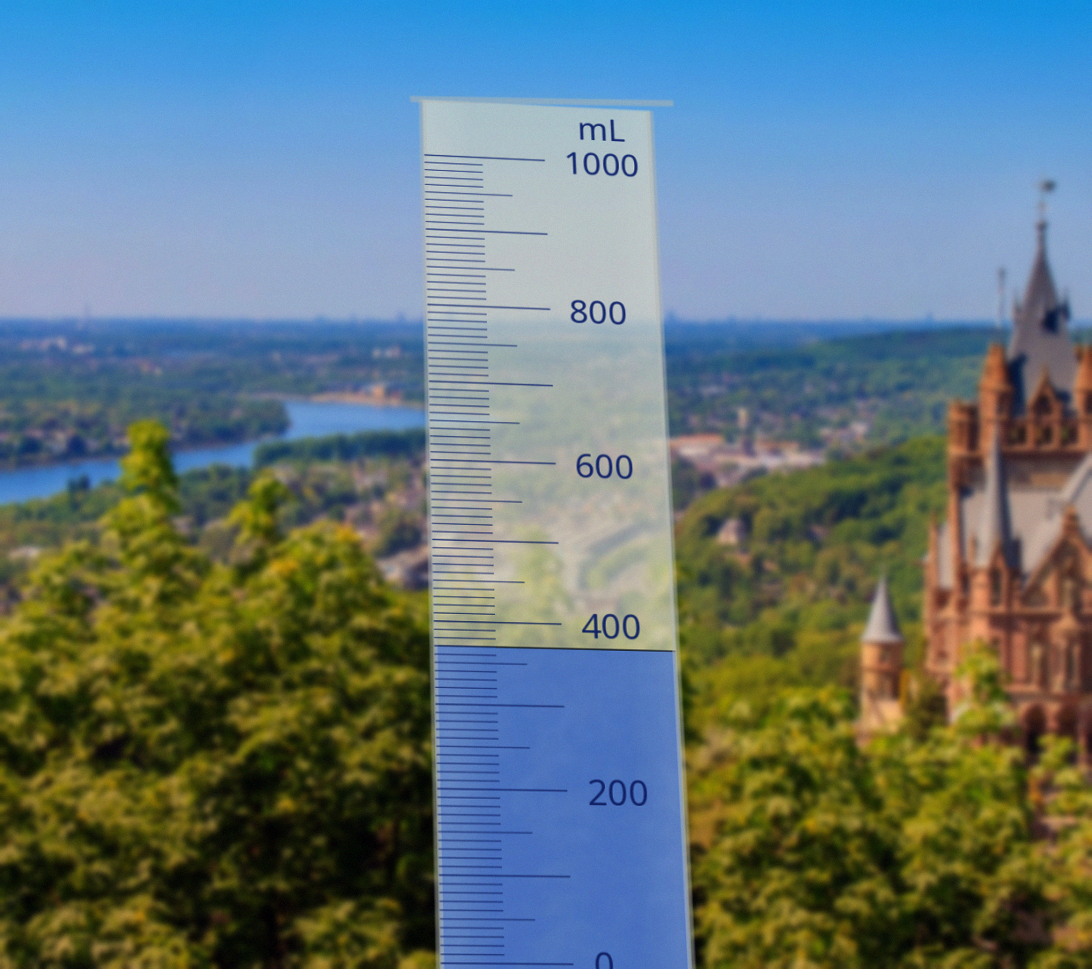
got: 370 mL
